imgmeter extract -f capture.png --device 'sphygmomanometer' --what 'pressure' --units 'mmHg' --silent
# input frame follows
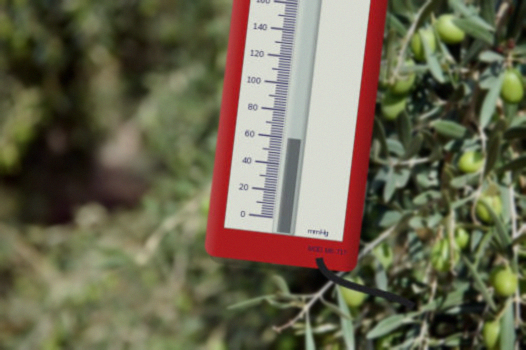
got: 60 mmHg
